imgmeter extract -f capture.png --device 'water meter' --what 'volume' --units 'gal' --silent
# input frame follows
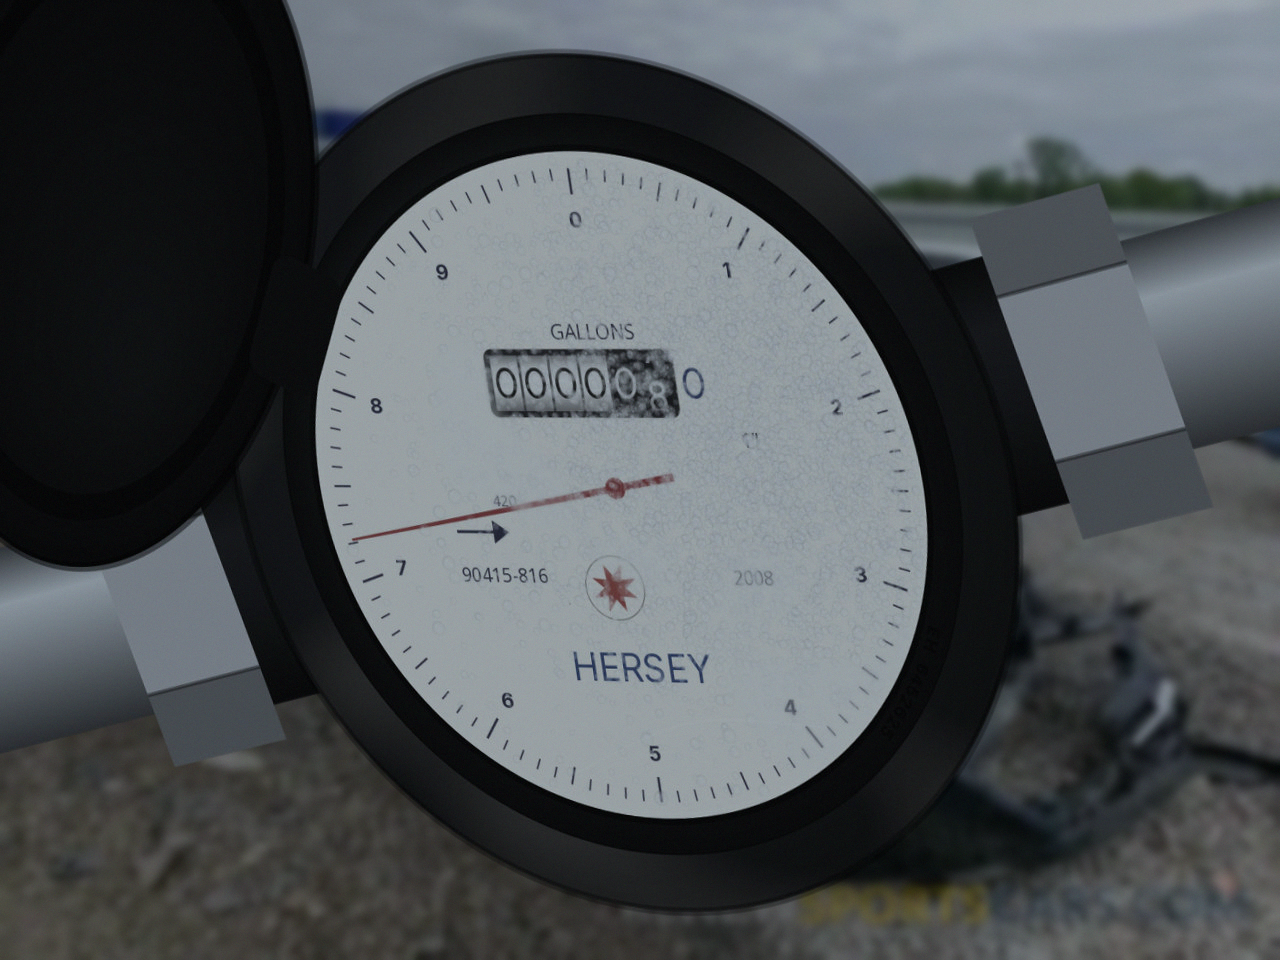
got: 77.2 gal
